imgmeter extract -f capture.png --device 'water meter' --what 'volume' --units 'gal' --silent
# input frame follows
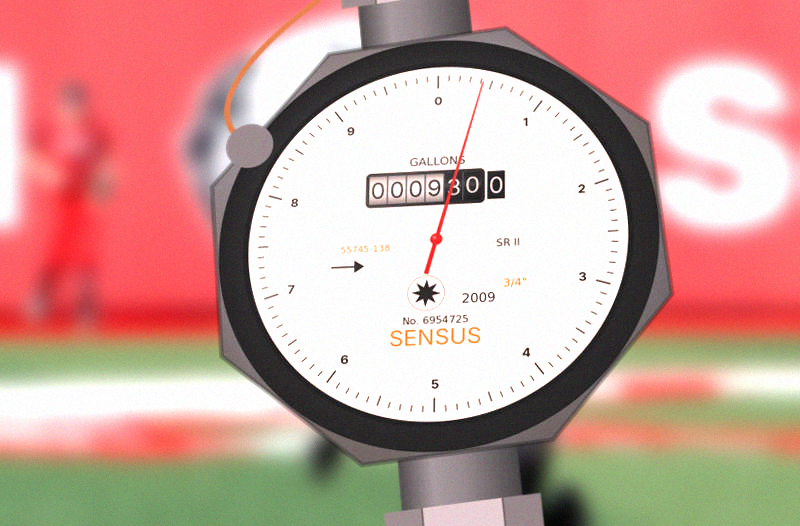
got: 9300.4 gal
